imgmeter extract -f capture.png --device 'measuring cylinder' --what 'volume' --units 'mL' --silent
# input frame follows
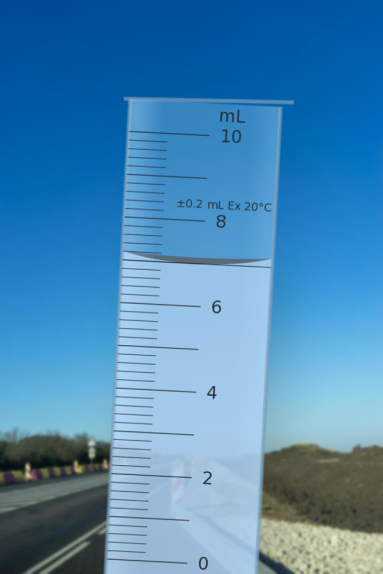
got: 7 mL
